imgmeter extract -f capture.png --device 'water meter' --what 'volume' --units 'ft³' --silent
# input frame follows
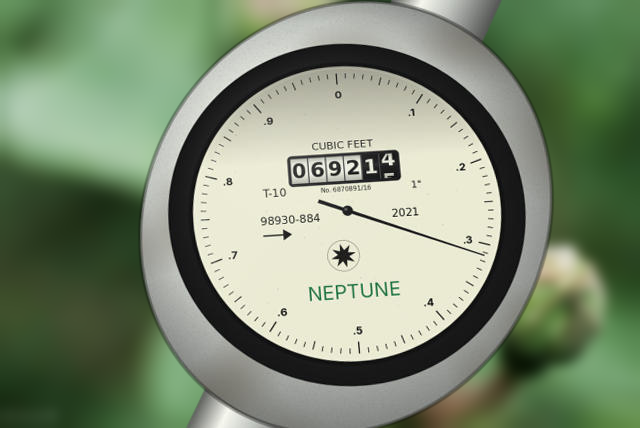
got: 69214.31 ft³
